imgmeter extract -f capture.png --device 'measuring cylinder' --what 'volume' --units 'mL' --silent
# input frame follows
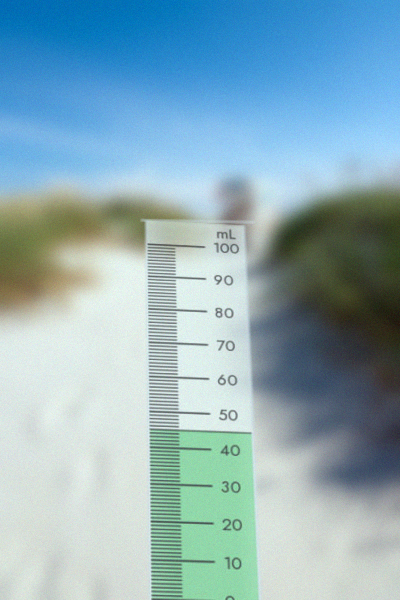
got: 45 mL
